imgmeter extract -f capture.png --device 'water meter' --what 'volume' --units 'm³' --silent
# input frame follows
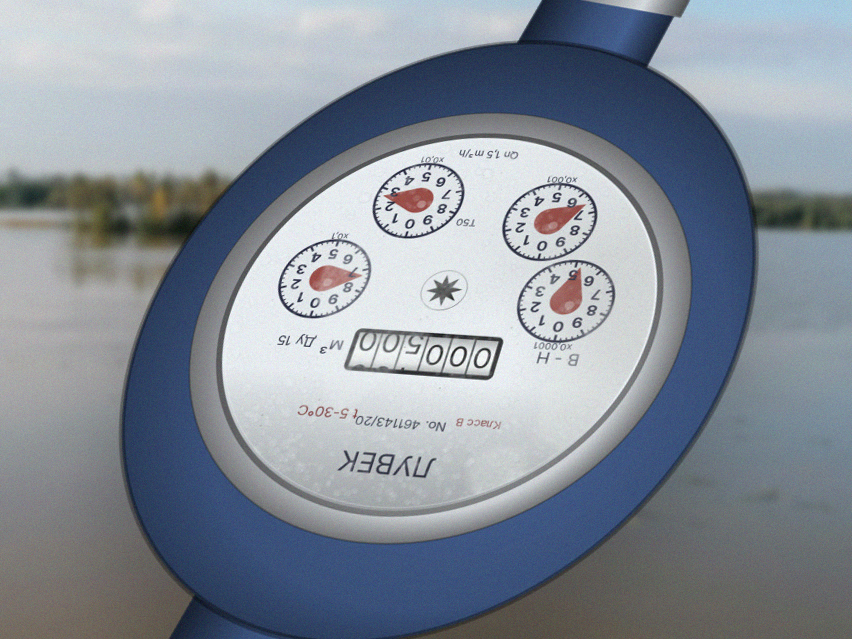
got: 499.7265 m³
